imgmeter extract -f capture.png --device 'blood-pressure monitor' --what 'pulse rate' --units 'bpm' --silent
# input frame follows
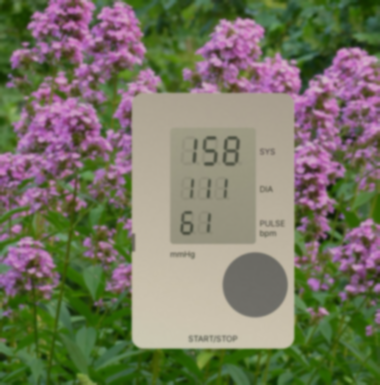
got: 61 bpm
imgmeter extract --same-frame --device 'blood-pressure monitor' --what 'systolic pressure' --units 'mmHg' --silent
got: 158 mmHg
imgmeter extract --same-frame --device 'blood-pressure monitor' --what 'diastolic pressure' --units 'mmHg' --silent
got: 111 mmHg
